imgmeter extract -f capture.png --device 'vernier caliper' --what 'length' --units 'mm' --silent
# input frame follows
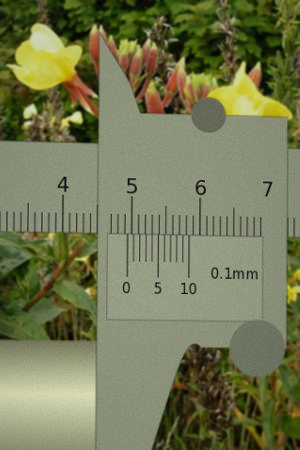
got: 49.4 mm
